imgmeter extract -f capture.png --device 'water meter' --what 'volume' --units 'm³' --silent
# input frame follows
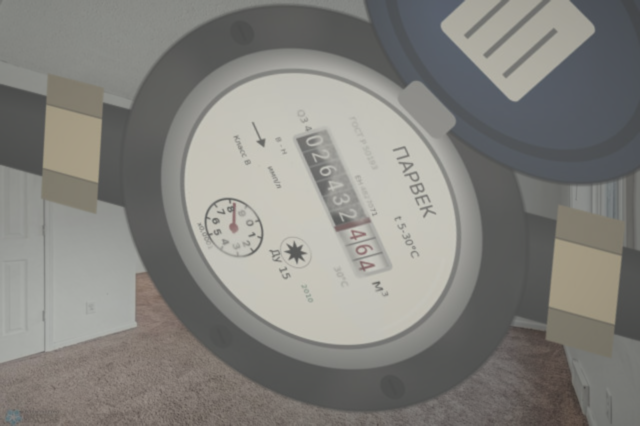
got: 26432.4638 m³
